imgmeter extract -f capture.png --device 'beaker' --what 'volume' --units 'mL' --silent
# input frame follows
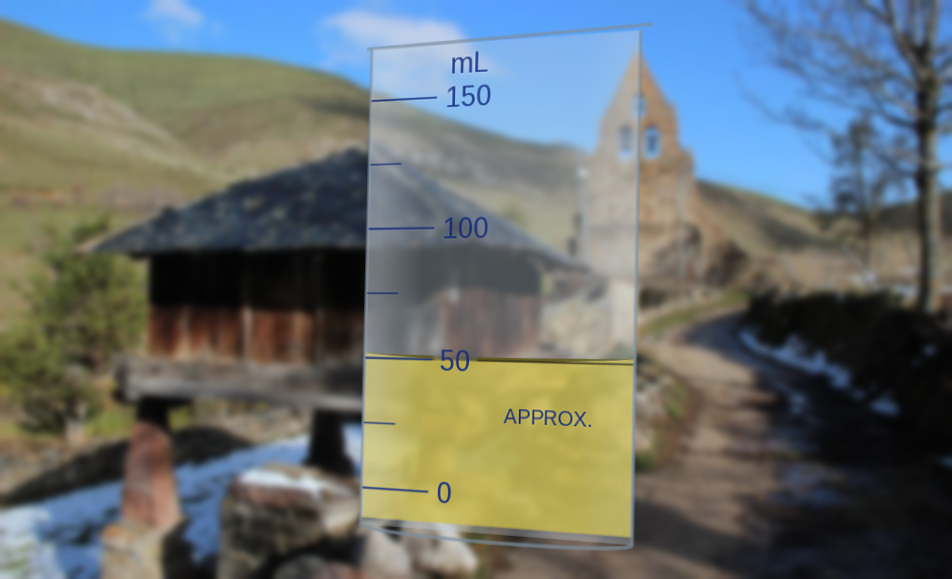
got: 50 mL
